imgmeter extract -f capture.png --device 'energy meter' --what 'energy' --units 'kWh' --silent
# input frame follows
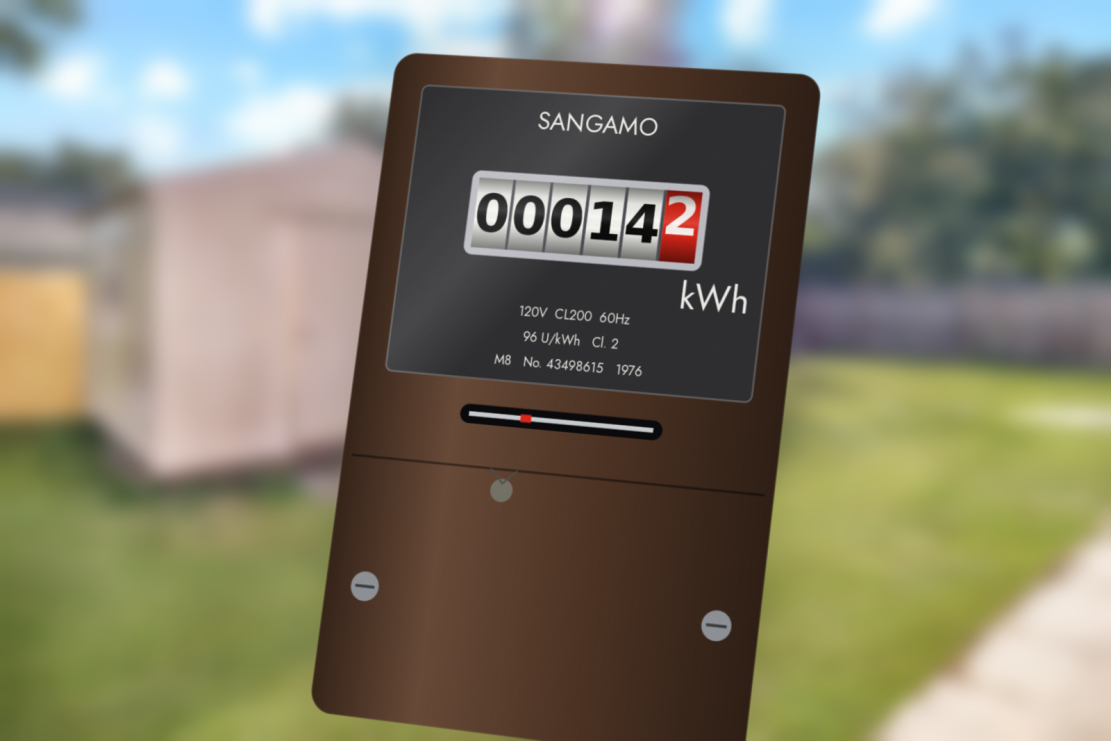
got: 14.2 kWh
